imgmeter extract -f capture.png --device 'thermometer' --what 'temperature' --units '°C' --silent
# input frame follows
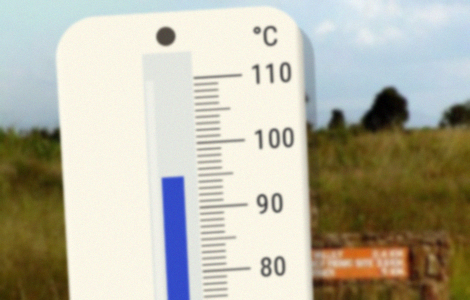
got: 95 °C
